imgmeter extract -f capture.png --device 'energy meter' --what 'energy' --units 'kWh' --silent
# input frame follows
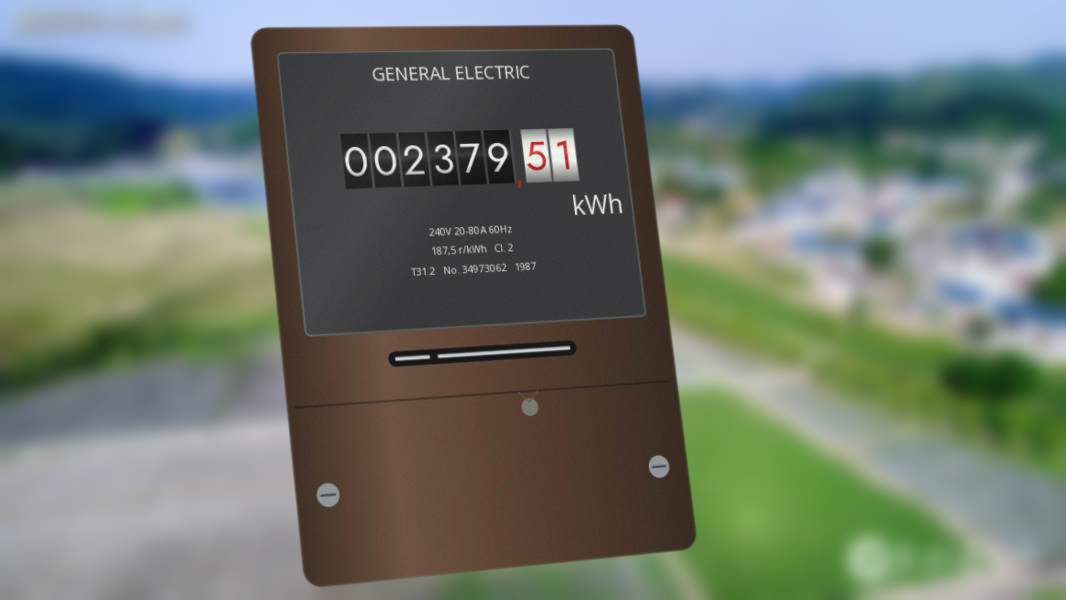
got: 2379.51 kWh
